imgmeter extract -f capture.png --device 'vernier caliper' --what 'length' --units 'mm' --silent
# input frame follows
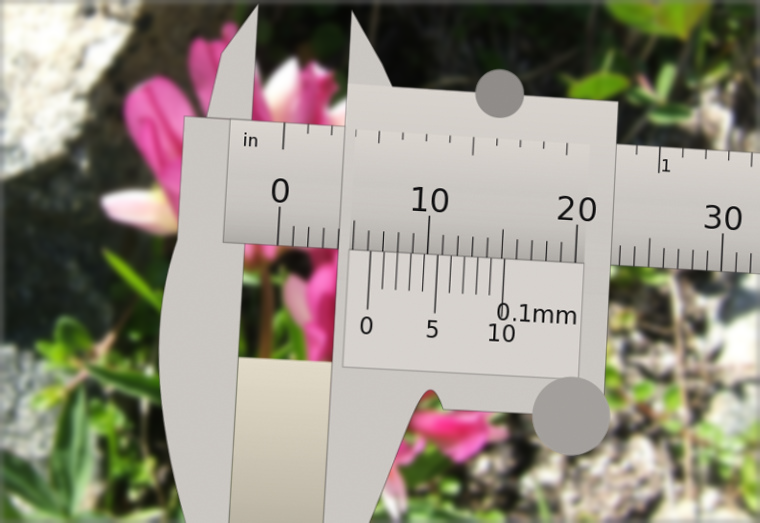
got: 6.2 mm
